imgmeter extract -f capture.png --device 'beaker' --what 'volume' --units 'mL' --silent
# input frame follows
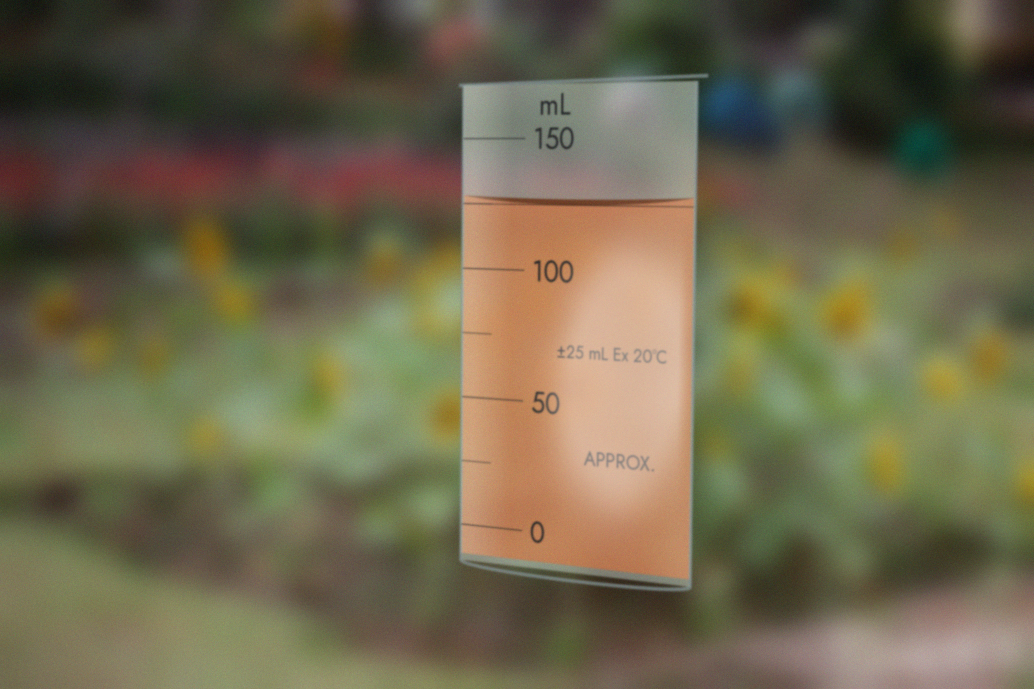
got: 125 mL
